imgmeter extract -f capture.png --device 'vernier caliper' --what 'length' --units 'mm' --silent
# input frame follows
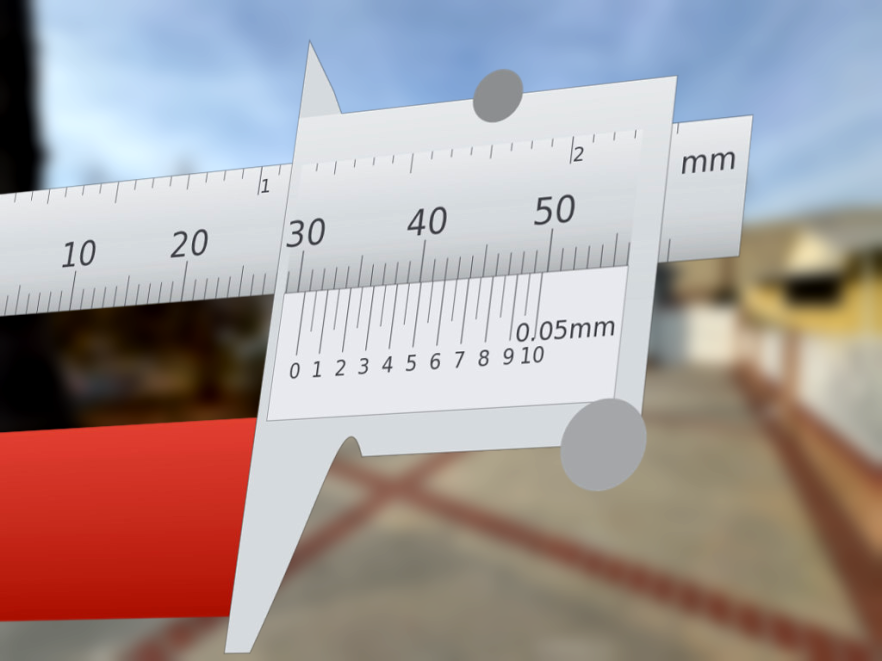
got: 30.6 mm
